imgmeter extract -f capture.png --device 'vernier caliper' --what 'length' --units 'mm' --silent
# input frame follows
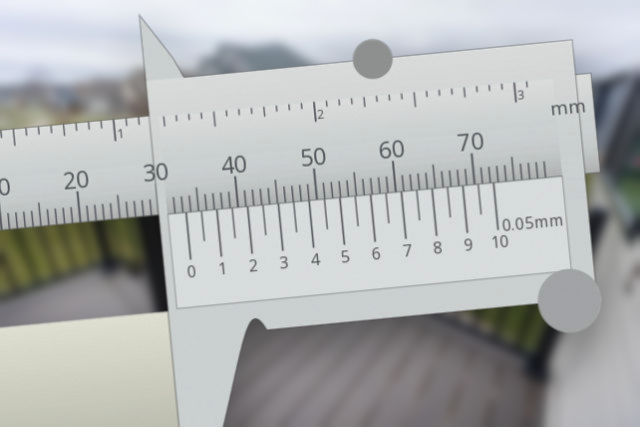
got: 33.4 mm
